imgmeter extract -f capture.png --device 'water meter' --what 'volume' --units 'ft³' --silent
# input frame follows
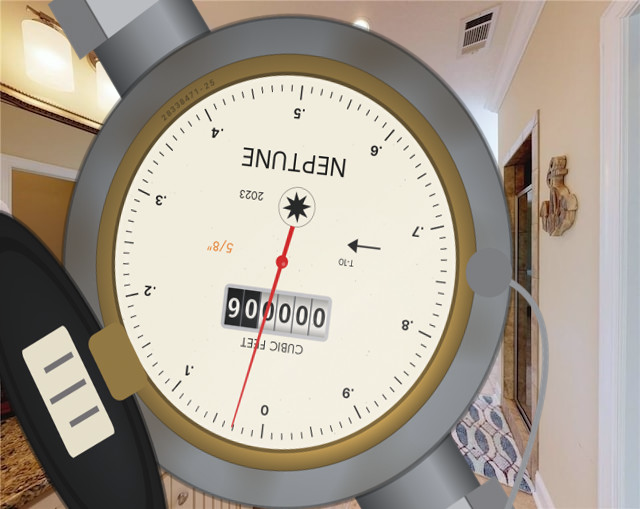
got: 6.03 ft³
